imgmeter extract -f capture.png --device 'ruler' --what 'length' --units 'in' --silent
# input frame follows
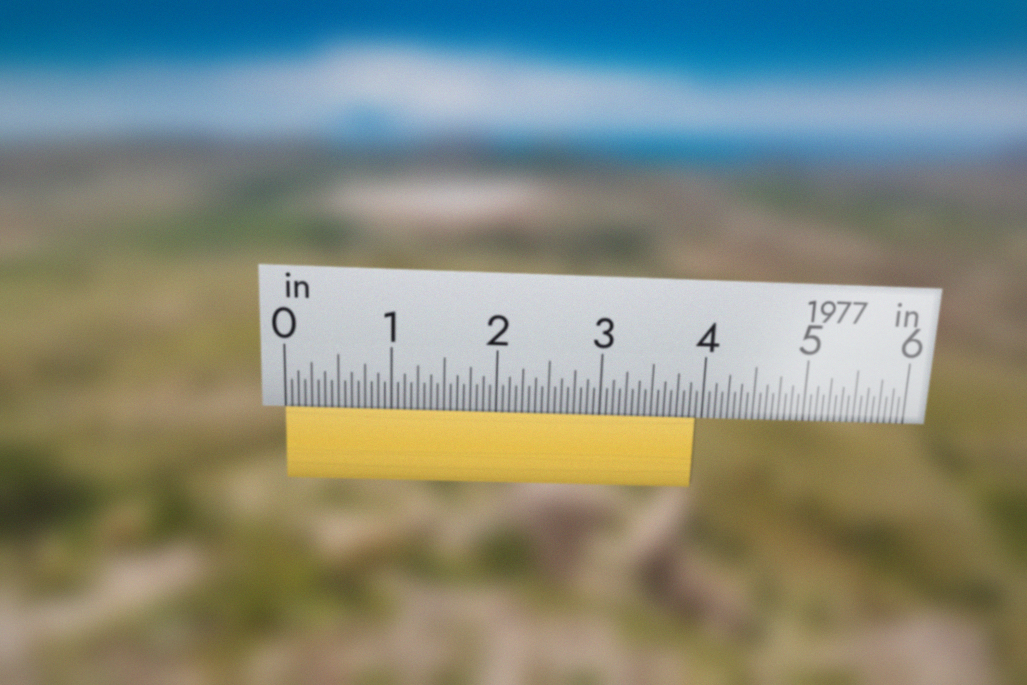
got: 3.9375 in
